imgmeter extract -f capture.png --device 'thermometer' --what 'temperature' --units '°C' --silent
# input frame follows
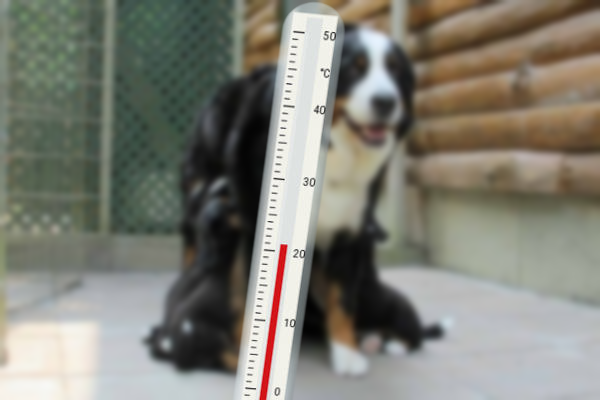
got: 21 °C
